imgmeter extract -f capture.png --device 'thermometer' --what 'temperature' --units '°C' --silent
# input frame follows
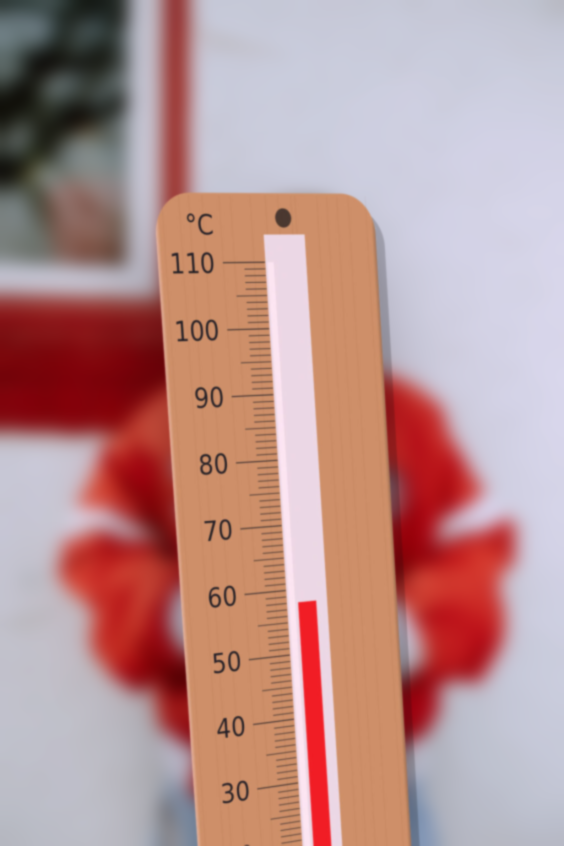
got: 58 °C
